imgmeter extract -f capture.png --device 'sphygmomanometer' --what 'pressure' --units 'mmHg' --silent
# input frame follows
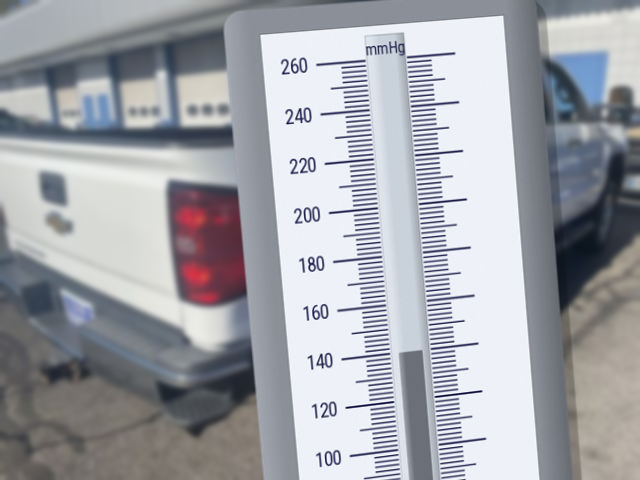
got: 140 mmHg
